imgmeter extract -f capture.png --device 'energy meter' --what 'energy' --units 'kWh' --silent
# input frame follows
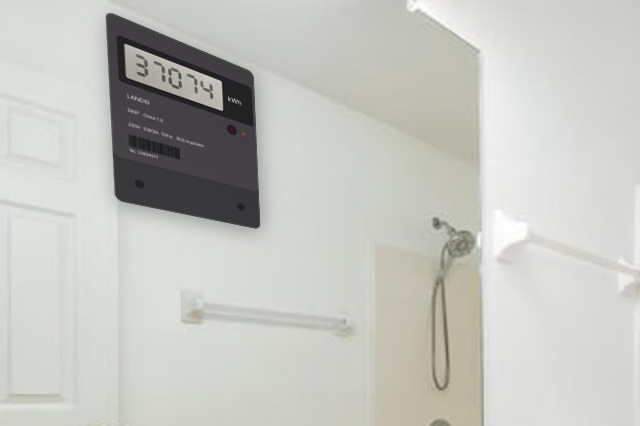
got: 37074 kWh
